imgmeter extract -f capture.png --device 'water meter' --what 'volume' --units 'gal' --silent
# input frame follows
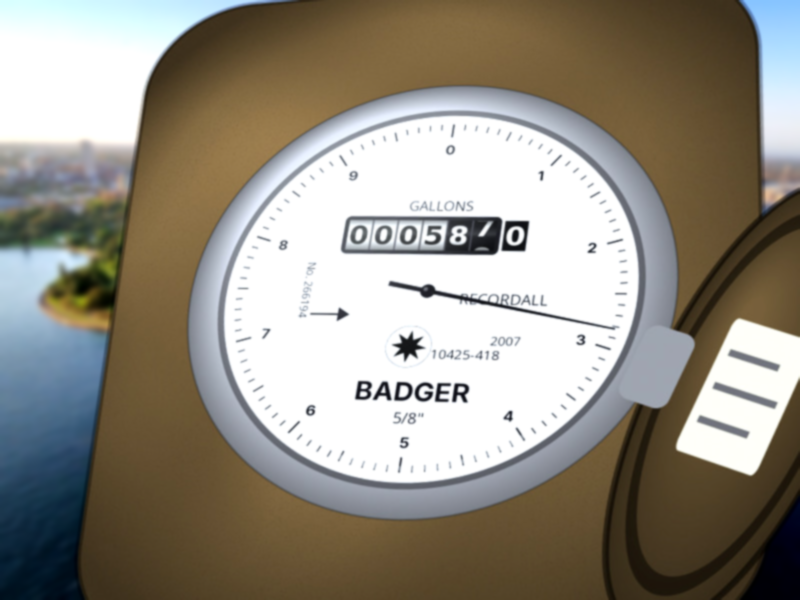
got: 5872.8 gal
